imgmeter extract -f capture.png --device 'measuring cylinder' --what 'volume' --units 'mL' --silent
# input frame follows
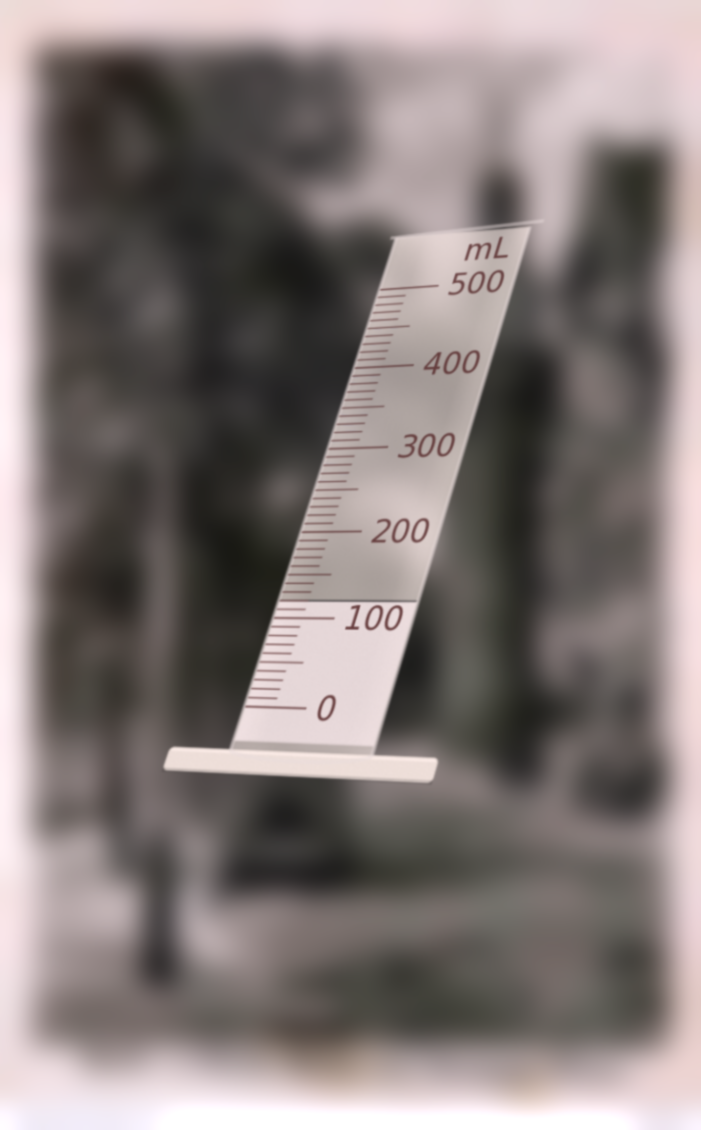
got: 120 mL
